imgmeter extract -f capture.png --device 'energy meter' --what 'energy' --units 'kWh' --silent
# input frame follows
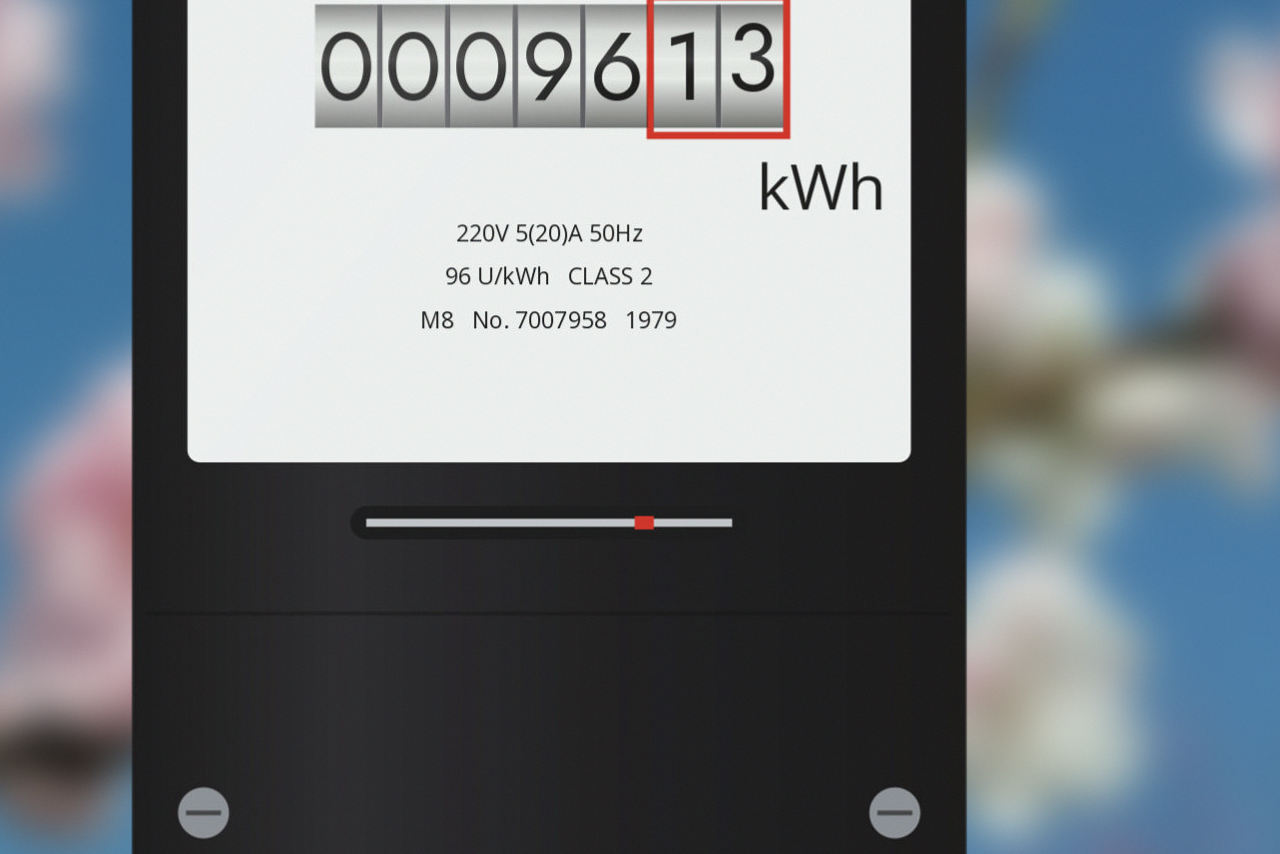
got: 96.13 kWh
